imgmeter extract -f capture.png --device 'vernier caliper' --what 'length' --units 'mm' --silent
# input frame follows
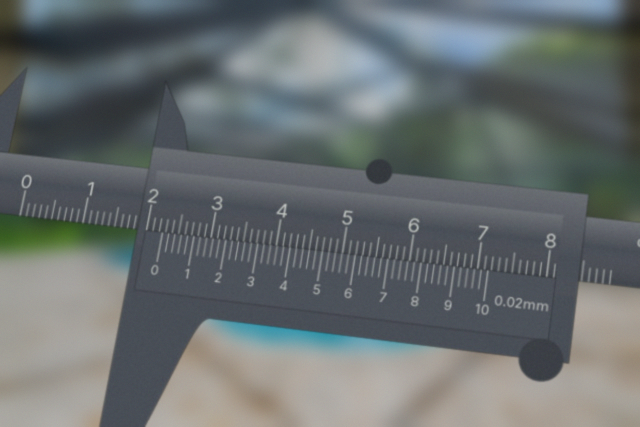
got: 22.5 mm
